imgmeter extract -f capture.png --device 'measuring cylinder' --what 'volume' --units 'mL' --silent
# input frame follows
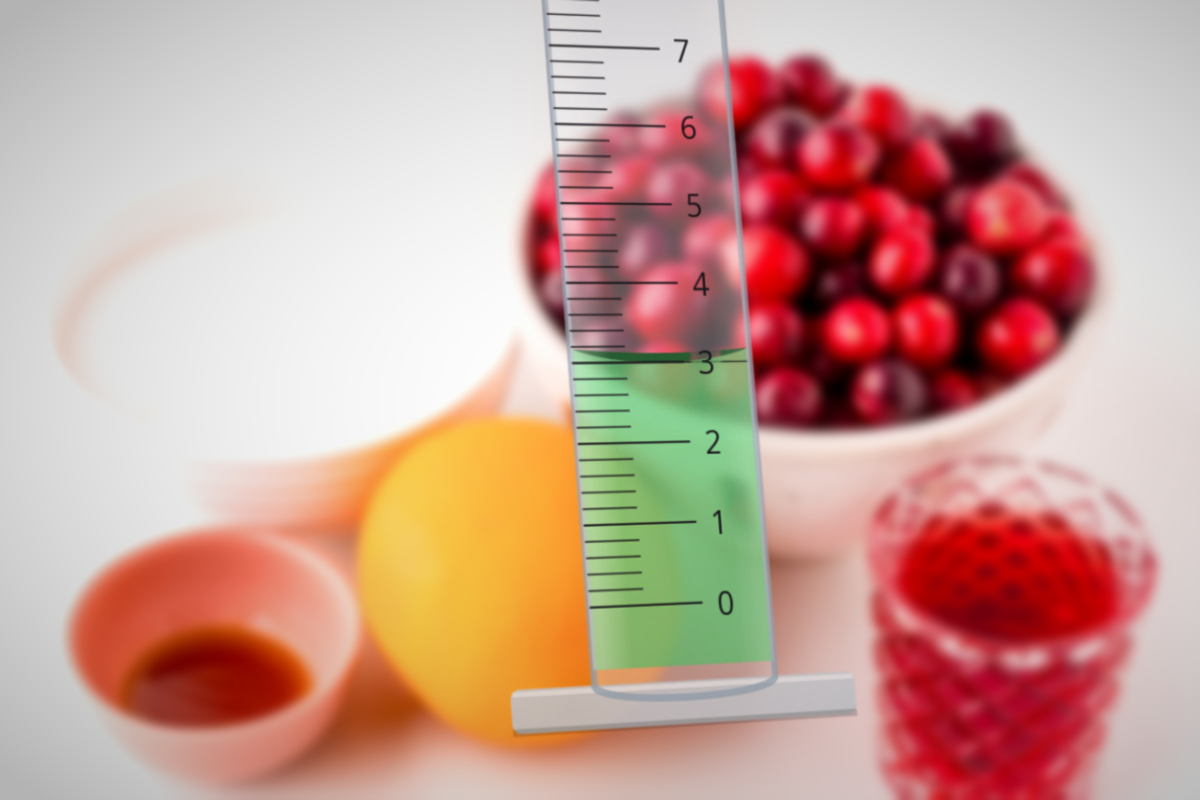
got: 3 mL
